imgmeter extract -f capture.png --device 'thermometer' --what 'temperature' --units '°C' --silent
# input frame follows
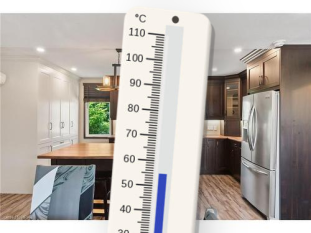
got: 55 °C
